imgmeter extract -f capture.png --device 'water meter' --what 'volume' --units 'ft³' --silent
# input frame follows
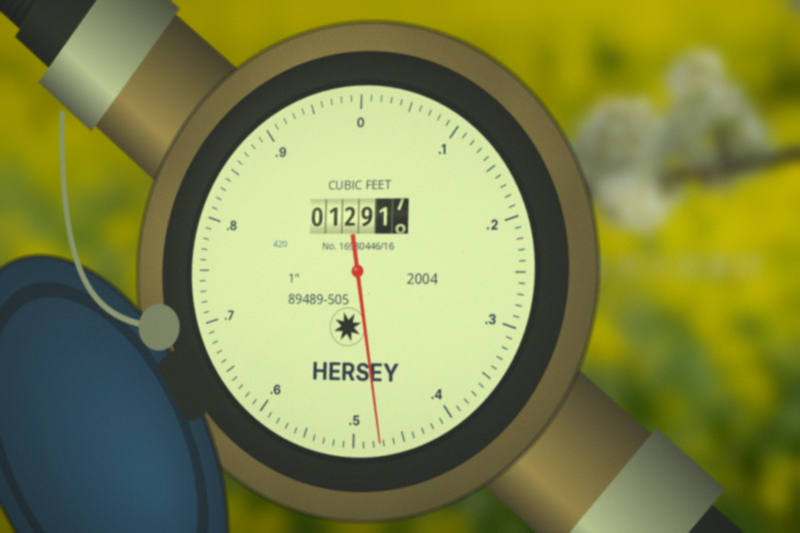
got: 12917.47 ft³
